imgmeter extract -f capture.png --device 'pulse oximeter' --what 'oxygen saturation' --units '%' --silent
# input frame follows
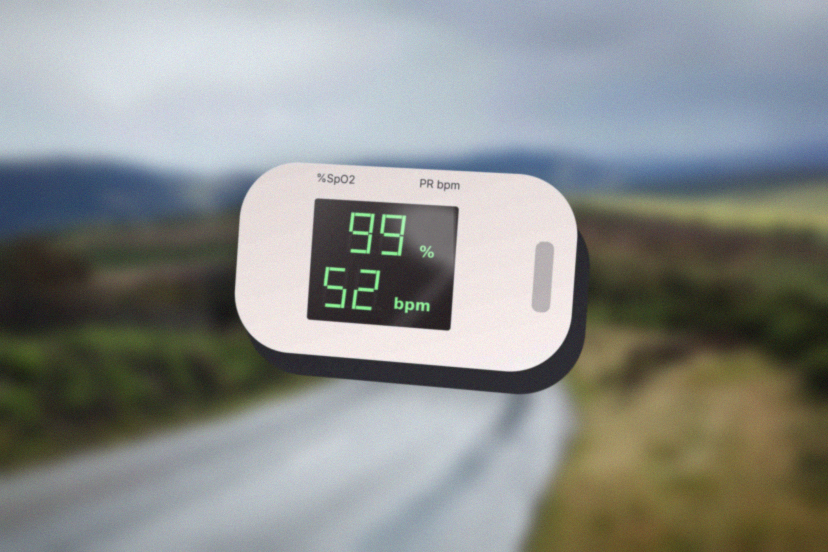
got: 99 %
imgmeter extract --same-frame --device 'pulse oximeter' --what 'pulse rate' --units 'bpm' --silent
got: 52 bpm
